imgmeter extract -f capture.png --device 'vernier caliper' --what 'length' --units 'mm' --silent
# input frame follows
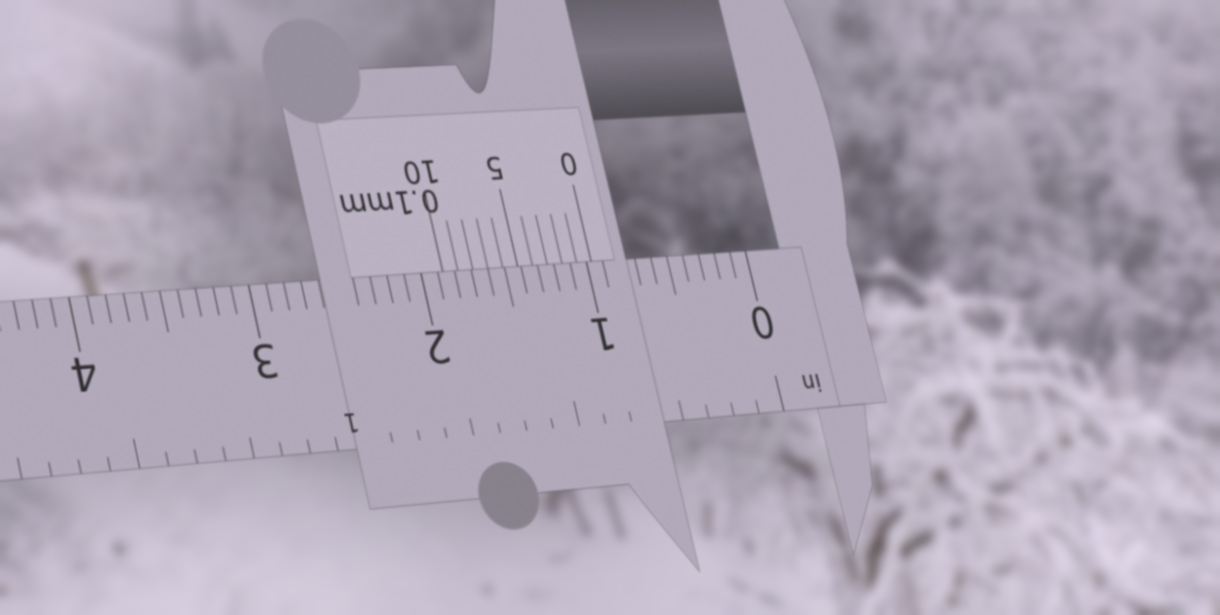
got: 9.7 mm
